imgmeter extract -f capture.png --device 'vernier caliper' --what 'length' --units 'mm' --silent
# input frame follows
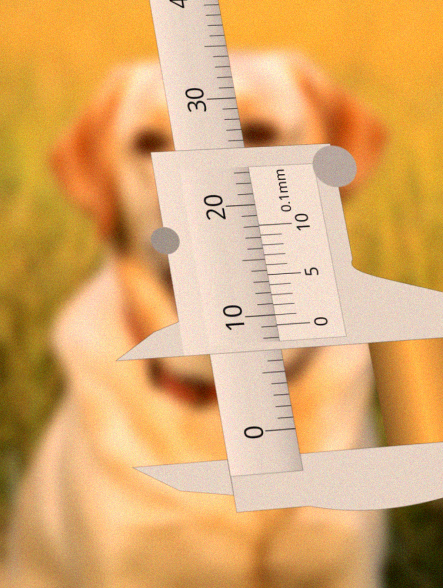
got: 9.1 mm
